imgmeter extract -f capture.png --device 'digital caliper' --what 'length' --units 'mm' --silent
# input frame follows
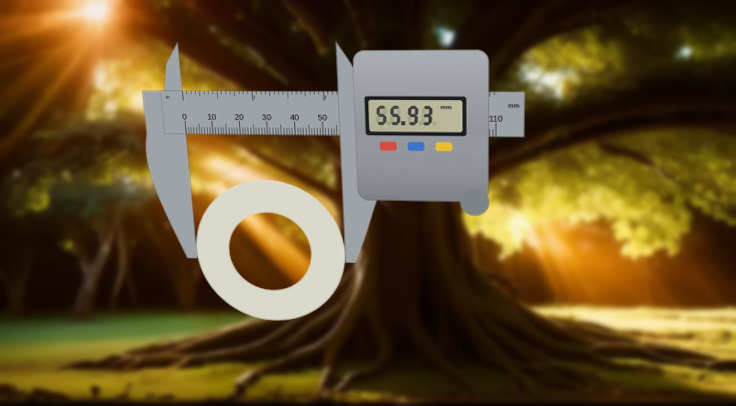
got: 55.93 mm
